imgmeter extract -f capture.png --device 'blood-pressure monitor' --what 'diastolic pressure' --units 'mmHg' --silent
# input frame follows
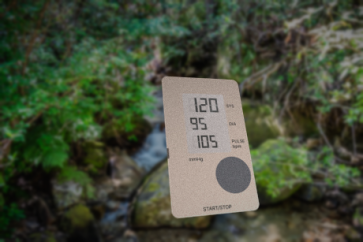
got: 95 mmHg
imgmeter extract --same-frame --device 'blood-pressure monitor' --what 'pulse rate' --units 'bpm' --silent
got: 105 bpm
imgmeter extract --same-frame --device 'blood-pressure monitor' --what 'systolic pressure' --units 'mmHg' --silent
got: 120 mmHg
